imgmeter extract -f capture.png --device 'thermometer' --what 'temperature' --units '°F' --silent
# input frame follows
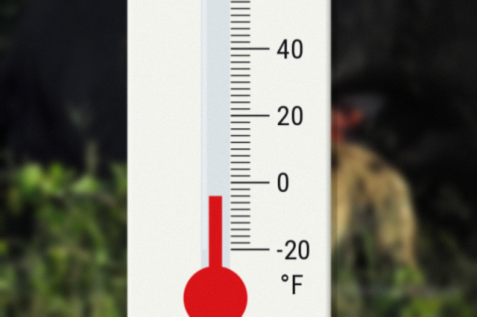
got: -4 °F
